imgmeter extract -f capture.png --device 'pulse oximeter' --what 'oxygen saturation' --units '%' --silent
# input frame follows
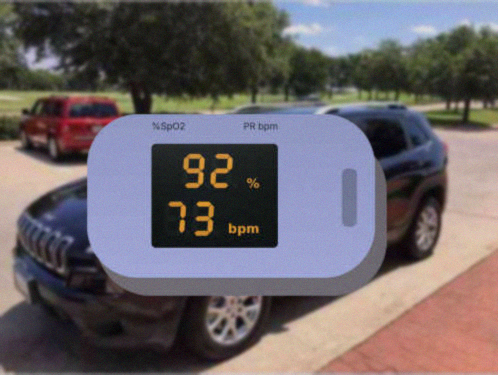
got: 92 %
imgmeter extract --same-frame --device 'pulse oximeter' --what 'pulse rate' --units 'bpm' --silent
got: 73 bpm
